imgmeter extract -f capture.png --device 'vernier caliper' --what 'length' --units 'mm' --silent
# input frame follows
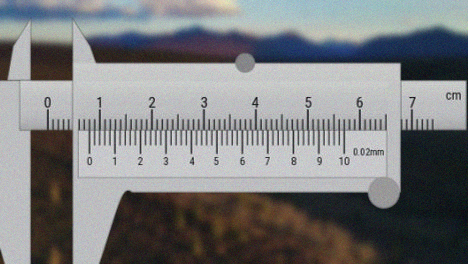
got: 8.0 mm
